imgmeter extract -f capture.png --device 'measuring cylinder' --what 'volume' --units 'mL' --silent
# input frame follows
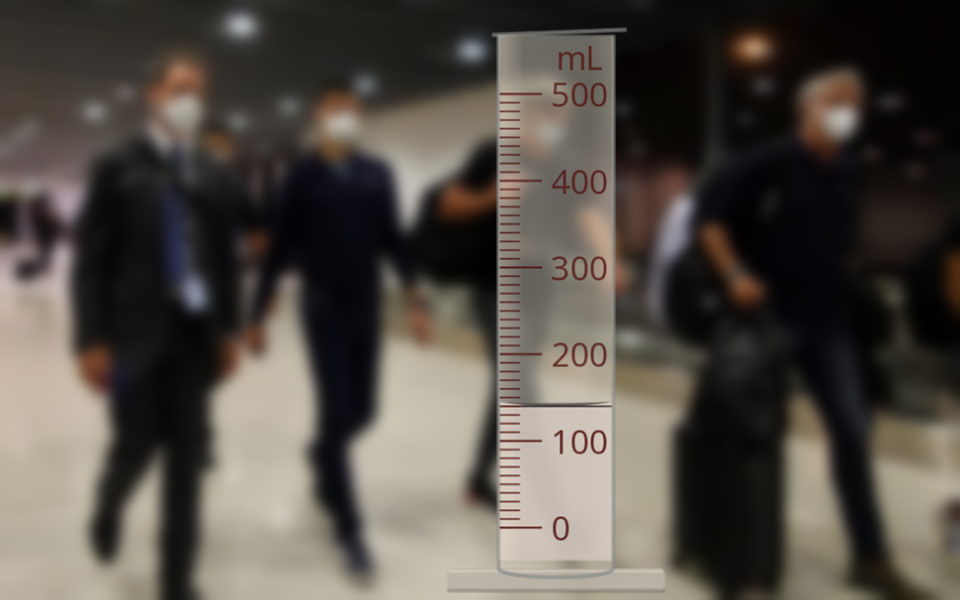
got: 140 mL
